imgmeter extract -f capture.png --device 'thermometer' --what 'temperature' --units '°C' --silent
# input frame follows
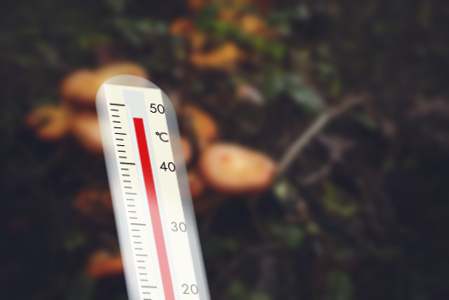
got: 48 °C
